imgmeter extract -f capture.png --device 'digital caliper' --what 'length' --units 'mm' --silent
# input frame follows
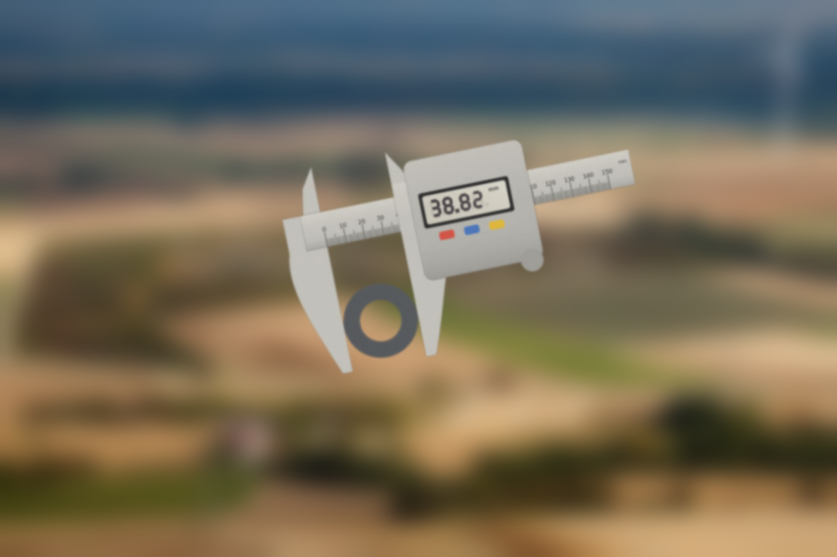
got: 38.82 mm
